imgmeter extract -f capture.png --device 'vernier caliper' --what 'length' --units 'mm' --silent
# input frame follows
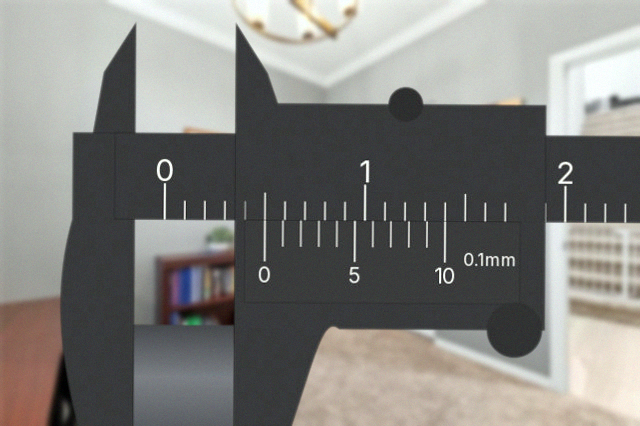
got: 5.0 mm
